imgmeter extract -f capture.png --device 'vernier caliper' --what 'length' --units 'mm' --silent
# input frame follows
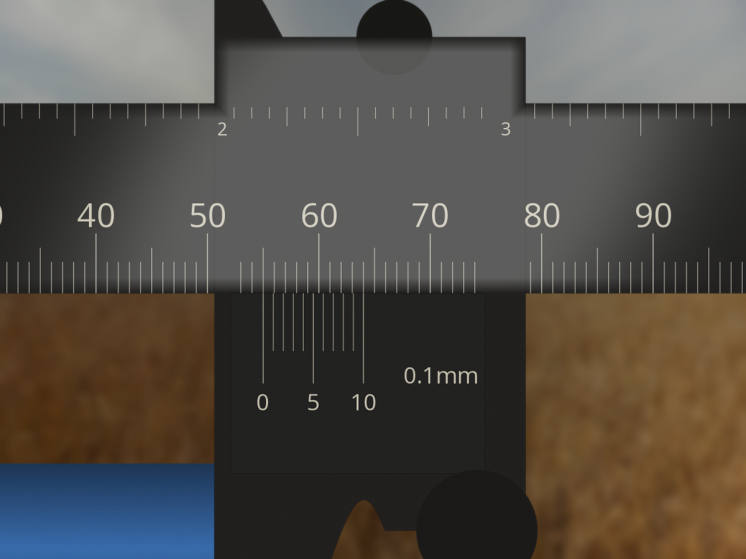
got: 55.0 mm
